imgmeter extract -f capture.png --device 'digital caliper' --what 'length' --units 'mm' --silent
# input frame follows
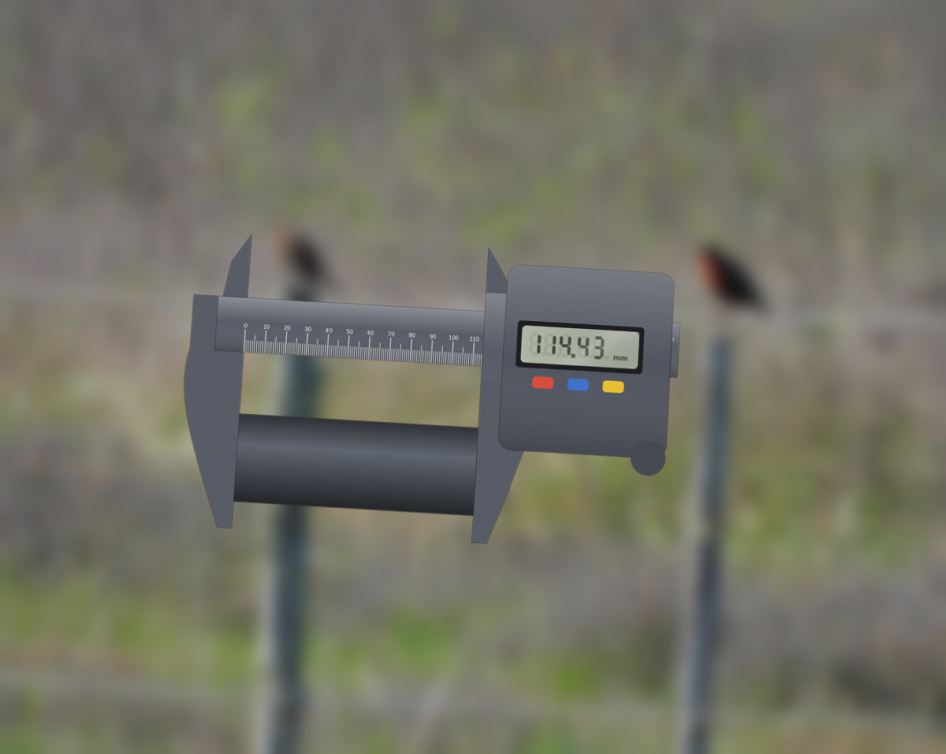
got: 114.43 mm
